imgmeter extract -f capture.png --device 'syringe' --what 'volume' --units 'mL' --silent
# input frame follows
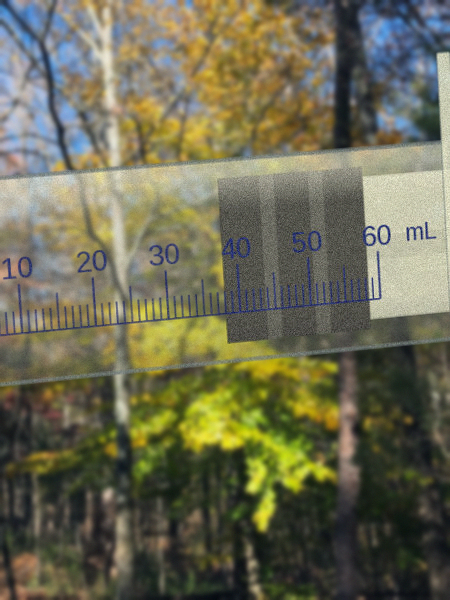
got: 38 mL
